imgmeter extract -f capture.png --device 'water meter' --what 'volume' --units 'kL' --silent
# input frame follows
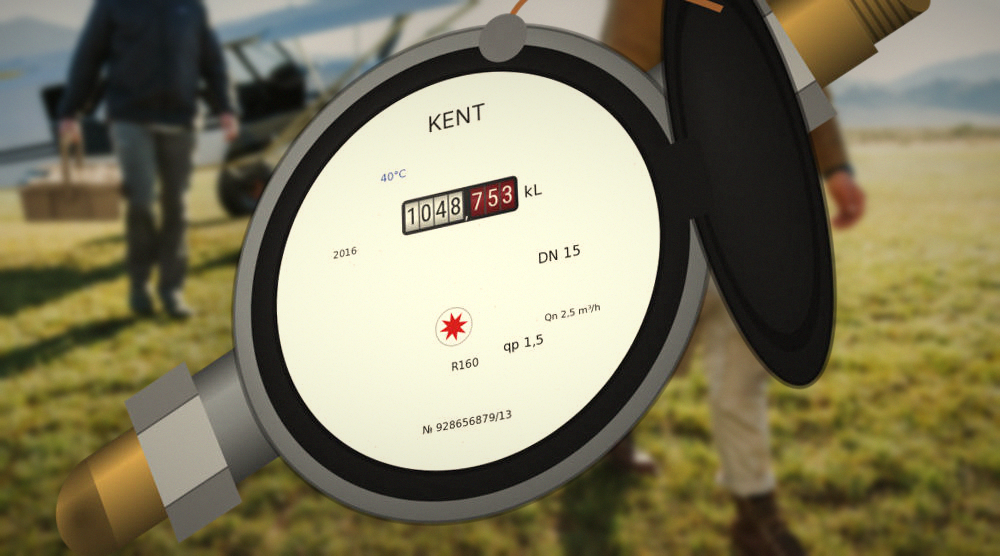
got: 1048.753 kL
